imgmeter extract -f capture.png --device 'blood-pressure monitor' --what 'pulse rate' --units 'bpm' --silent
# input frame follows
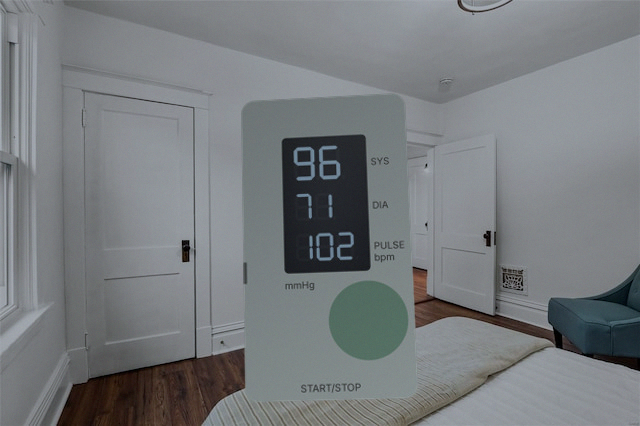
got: 102 bpm
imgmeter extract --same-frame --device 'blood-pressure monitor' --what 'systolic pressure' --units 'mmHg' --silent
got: 96 mmHg
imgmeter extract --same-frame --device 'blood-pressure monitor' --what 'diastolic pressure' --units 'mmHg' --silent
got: 71 mmHg
